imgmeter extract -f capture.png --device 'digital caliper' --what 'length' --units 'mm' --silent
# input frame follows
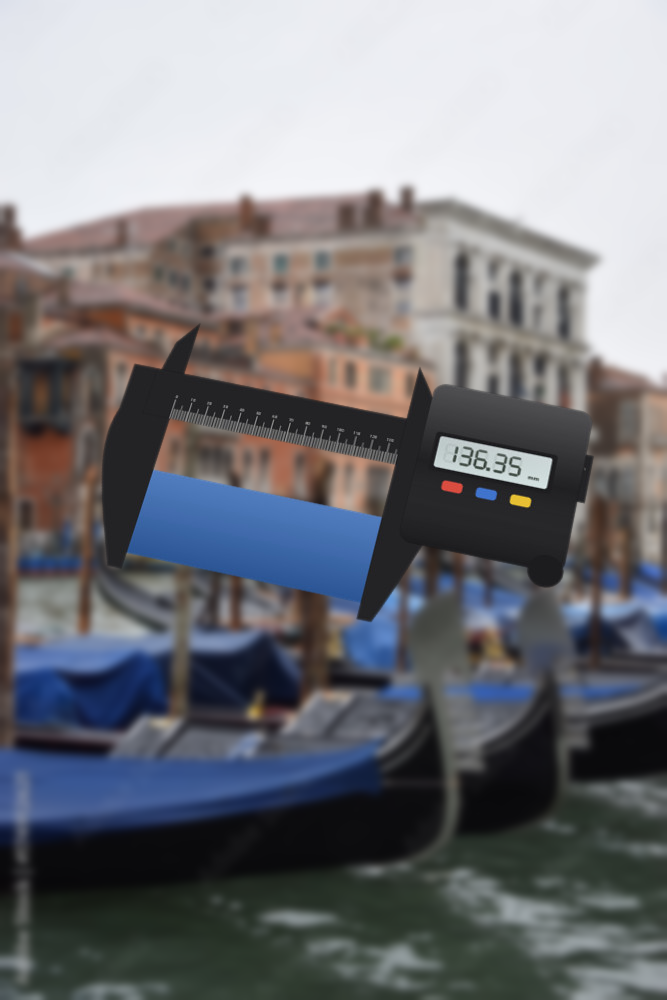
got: 136.35 mm
